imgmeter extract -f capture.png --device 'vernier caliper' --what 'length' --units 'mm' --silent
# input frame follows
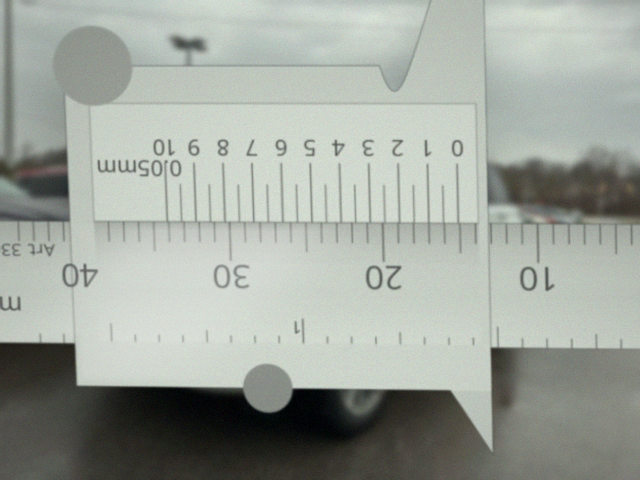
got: 15.1 mm
